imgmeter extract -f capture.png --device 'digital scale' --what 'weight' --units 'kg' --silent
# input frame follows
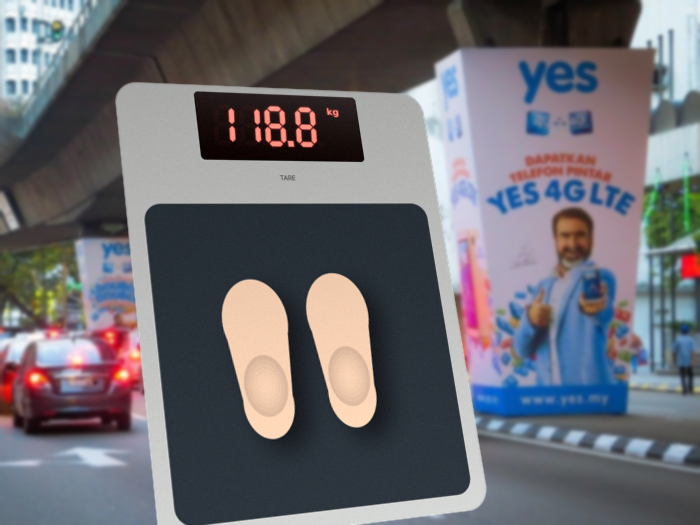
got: 118.8 kg
